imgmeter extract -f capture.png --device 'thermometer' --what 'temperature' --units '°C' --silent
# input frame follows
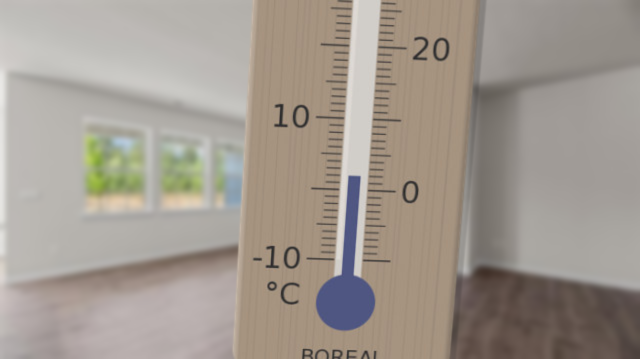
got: 2 °C
